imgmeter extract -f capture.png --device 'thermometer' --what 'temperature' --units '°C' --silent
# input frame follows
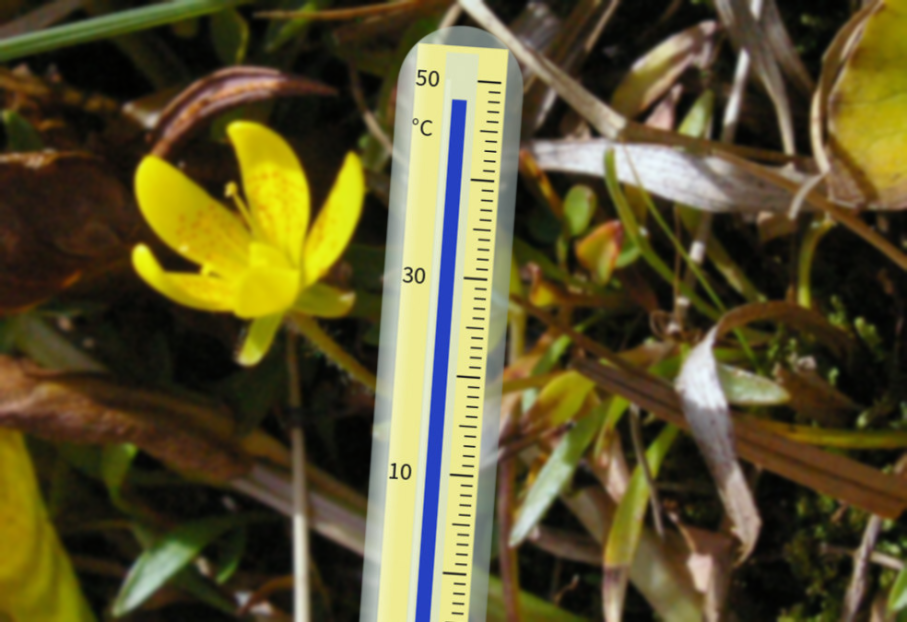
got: 48 °C
